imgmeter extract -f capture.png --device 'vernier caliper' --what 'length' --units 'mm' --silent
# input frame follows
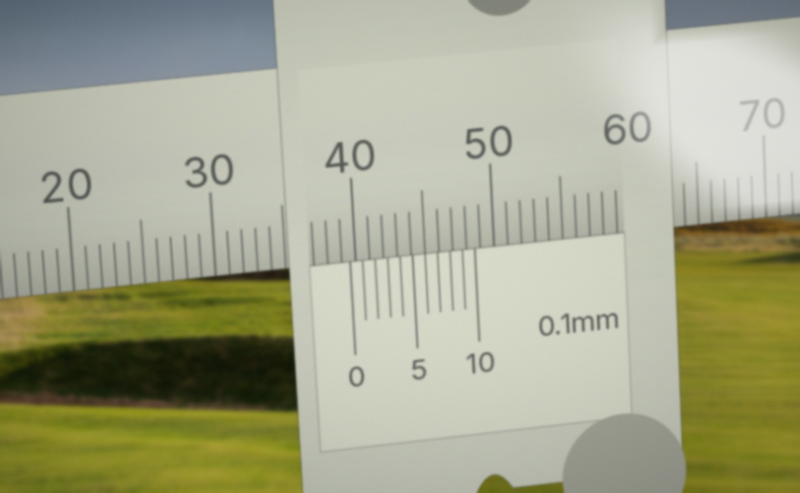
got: 39.6 mm
